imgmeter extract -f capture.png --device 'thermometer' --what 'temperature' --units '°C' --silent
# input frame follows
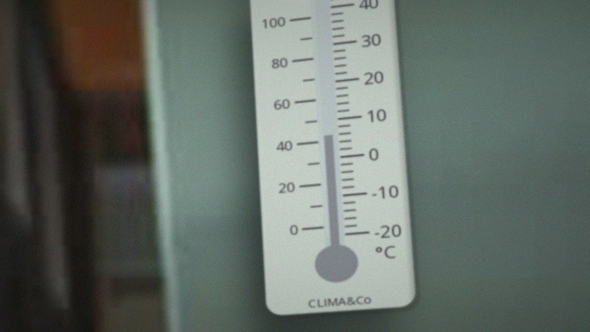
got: 6 °C
